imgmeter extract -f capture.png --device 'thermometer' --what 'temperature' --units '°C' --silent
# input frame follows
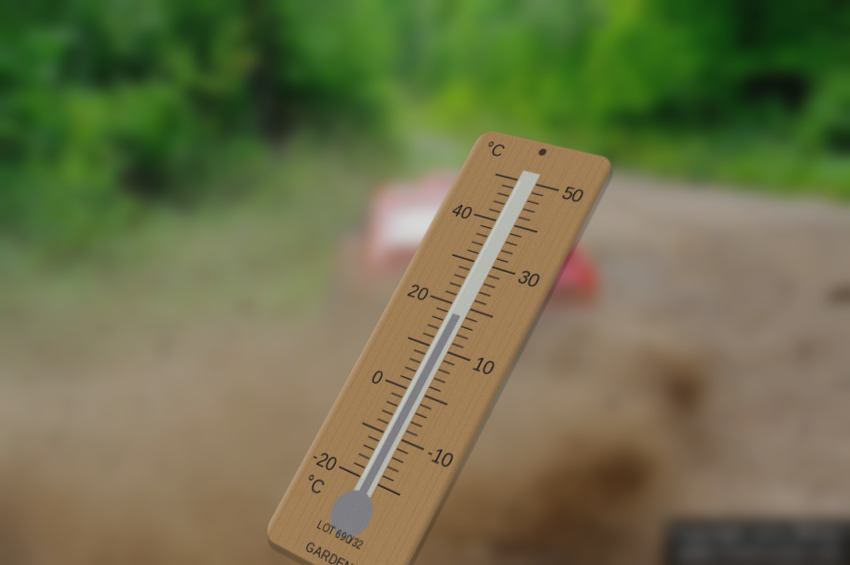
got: 18 °C
